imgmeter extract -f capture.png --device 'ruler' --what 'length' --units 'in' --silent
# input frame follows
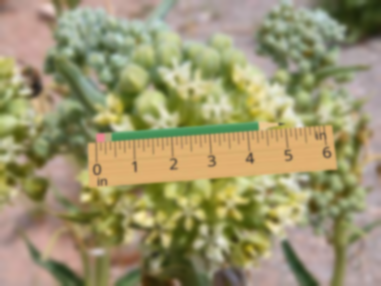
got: 5 in
